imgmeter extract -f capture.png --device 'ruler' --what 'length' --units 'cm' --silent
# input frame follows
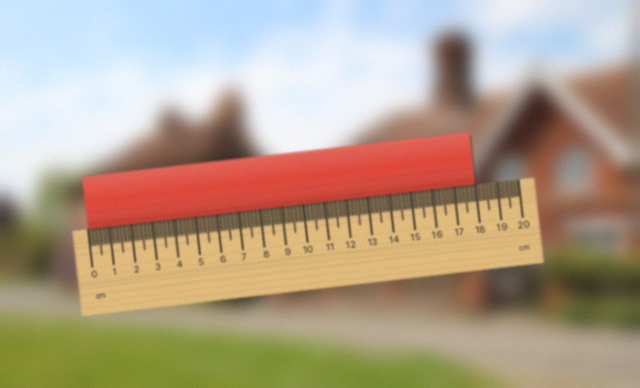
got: 18 cm
